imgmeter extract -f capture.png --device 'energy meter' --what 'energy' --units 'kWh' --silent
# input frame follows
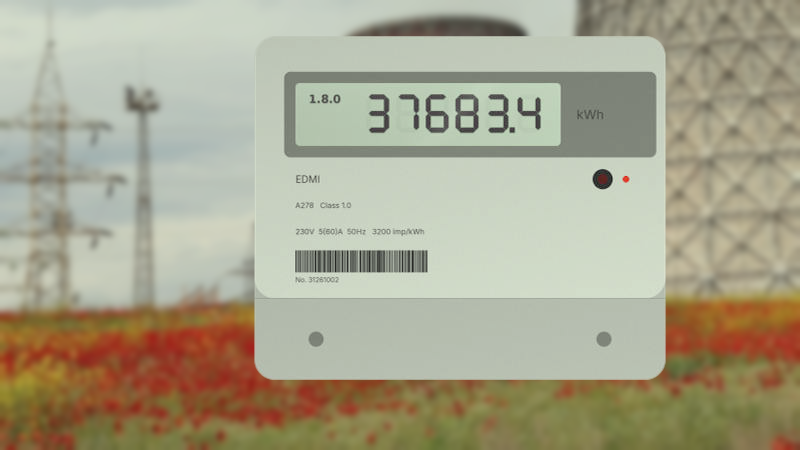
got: 37683.4 kWh
